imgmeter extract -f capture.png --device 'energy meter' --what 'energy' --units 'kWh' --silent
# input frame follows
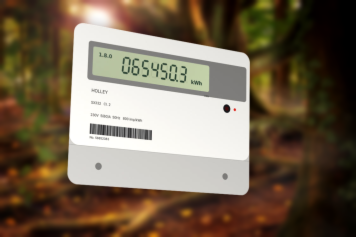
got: 65450.3 kWh
